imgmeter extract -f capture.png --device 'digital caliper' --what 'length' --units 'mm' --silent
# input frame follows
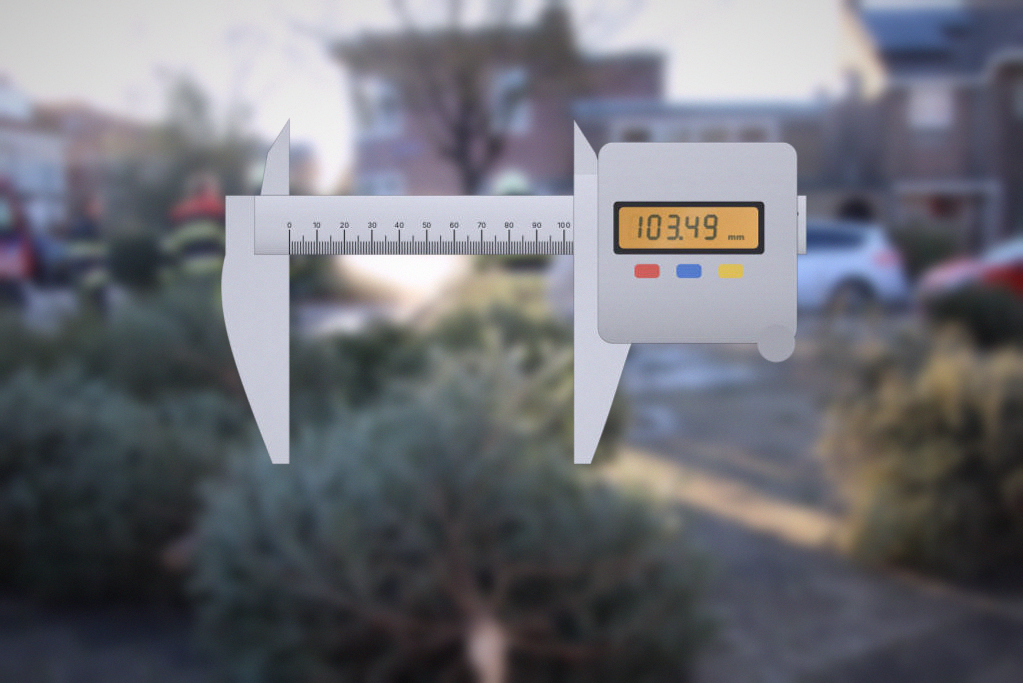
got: 103.49 mm
